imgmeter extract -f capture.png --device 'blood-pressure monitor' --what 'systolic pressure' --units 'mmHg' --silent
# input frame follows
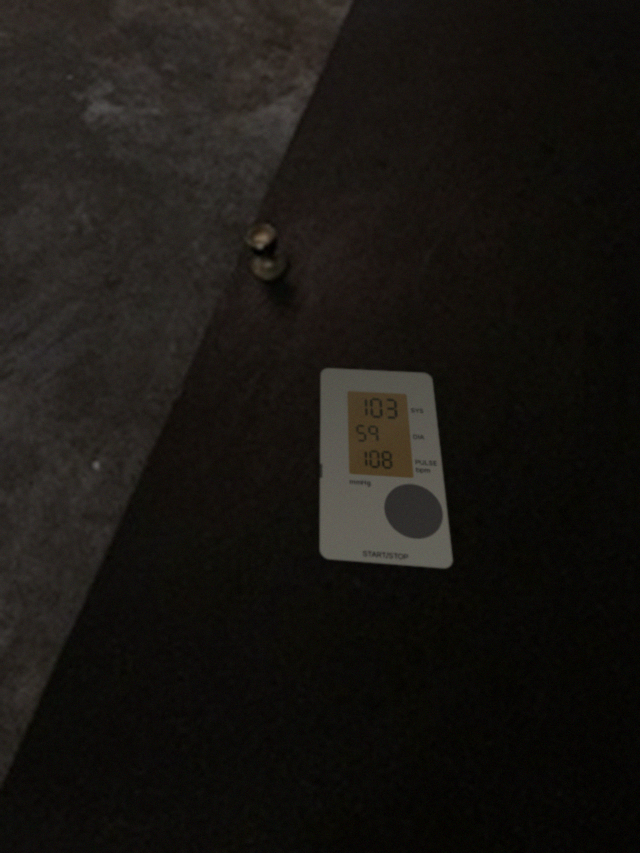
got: 103 mmHg
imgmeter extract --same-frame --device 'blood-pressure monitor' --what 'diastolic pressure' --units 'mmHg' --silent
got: 59 mmHg
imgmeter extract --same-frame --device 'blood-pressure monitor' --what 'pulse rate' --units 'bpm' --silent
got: 108 bpm
